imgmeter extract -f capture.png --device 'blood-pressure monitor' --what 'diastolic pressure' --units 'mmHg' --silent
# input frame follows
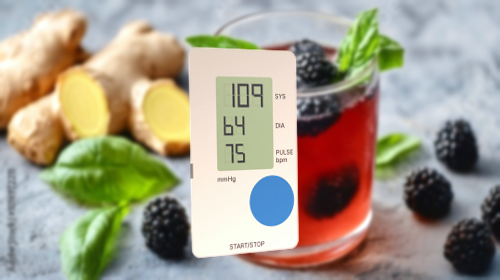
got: 64 mmHg
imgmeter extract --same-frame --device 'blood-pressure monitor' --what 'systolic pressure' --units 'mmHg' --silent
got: 109 mmHg
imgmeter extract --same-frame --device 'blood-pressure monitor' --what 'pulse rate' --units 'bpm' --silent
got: 75 bpm
